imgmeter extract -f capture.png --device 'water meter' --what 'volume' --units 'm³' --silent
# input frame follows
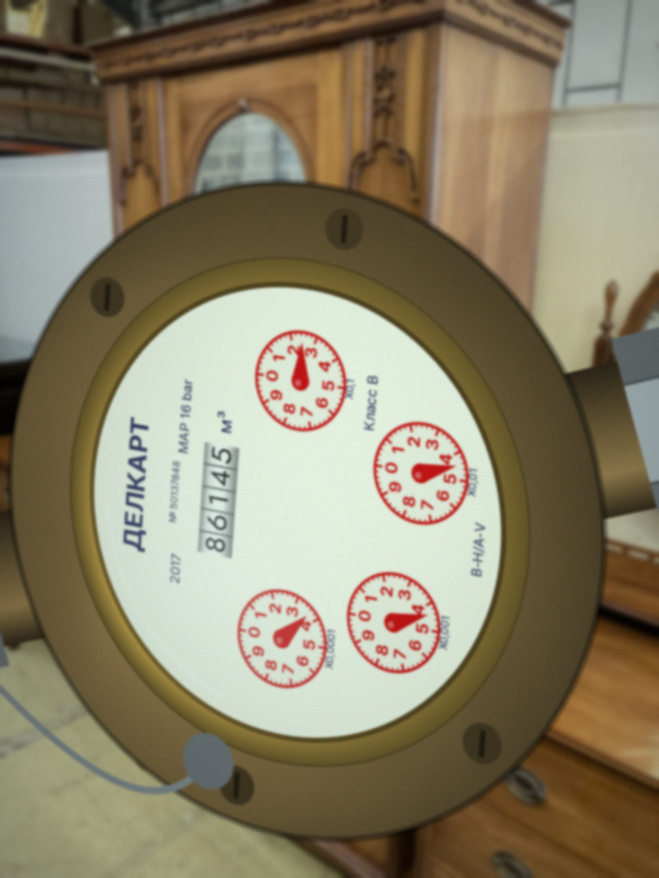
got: 86145.2443 m³
